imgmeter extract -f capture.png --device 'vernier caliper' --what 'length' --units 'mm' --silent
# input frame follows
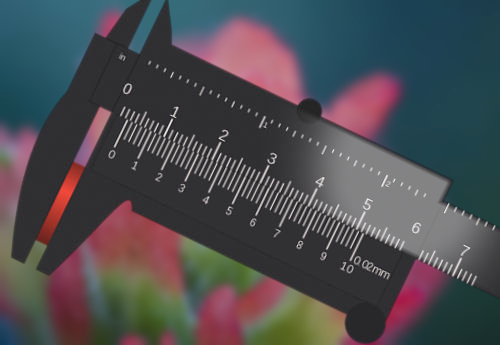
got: 2.5 mm
